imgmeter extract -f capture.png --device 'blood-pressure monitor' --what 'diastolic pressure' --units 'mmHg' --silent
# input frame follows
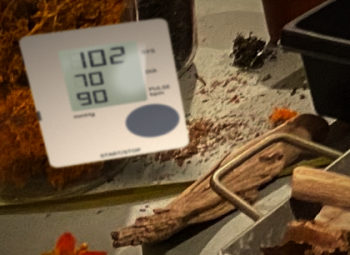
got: 70 mmHg
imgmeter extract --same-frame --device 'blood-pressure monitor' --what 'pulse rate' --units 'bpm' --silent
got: 90 bpm
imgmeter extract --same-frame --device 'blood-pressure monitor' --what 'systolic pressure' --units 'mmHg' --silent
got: 102 mmHg
